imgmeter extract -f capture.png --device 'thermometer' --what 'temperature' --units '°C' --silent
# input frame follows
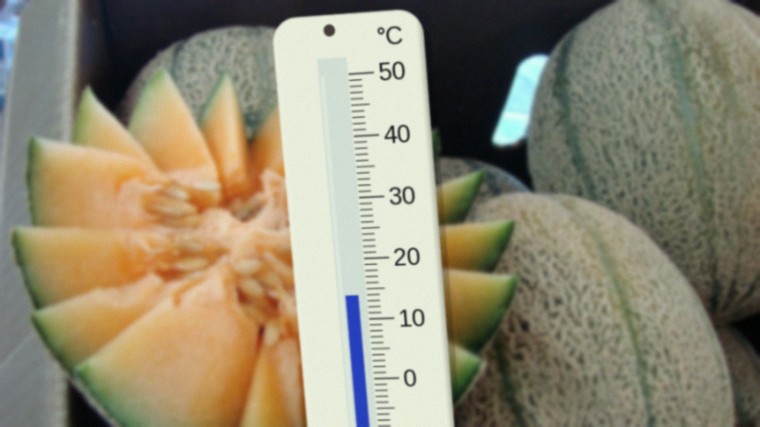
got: 14 °C
